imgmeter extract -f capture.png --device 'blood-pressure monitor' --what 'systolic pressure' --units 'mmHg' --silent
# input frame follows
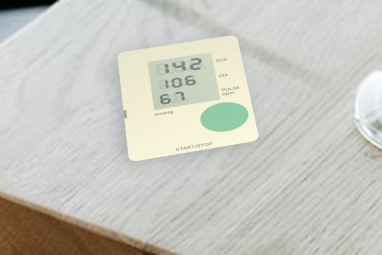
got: 142 mmHg
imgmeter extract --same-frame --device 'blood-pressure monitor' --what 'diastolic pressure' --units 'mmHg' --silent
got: 106 mmHg
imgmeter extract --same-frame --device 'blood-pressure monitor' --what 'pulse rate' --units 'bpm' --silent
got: 67 bpm
